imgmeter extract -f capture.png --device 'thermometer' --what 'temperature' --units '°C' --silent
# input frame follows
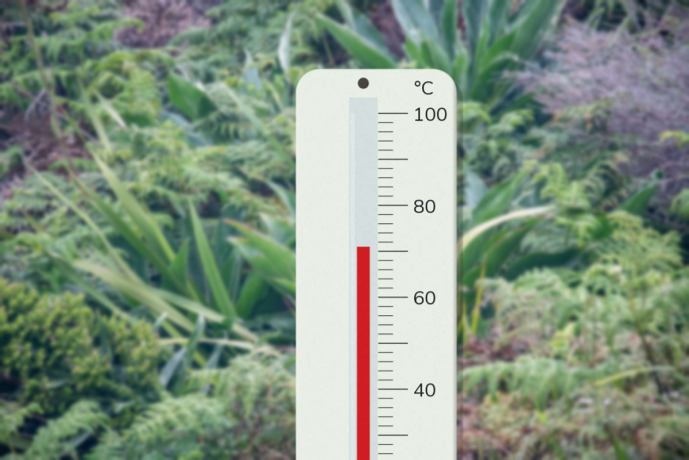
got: 71 °C
